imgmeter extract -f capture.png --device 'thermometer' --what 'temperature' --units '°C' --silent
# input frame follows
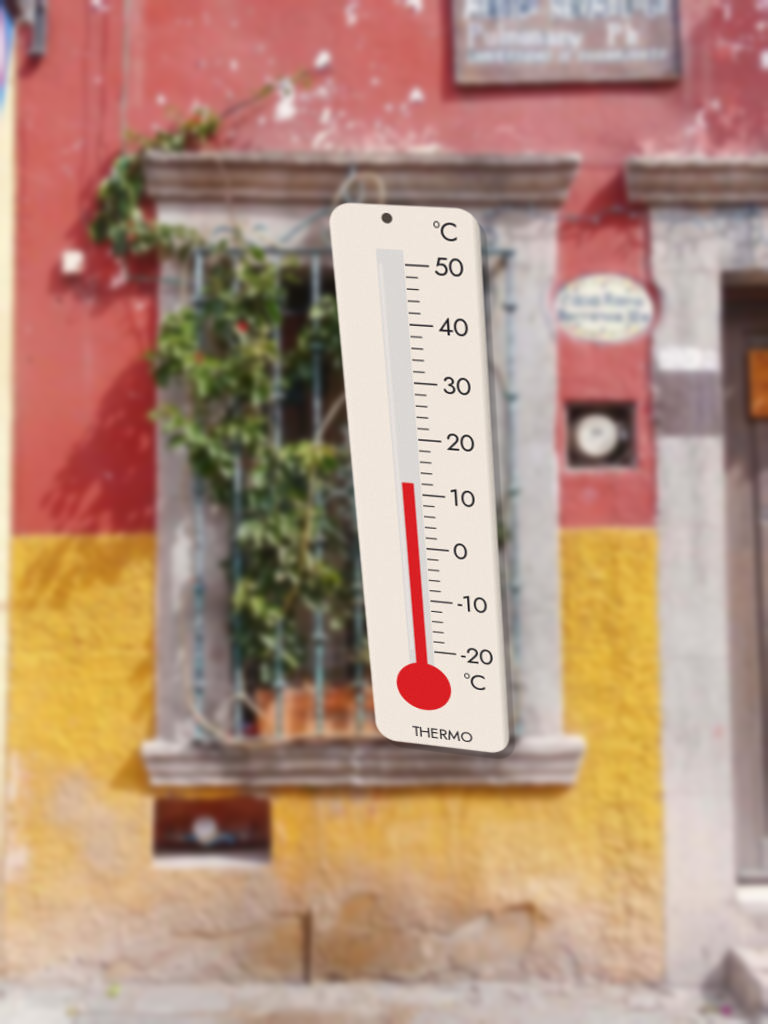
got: 12 °C
